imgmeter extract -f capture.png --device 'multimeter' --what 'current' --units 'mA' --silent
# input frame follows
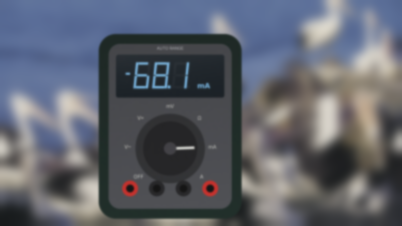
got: -68.1 mA
